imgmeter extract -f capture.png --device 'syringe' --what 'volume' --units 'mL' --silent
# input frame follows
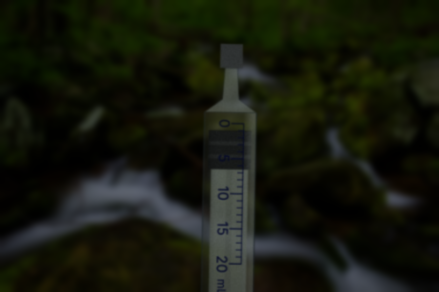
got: 1 mL
